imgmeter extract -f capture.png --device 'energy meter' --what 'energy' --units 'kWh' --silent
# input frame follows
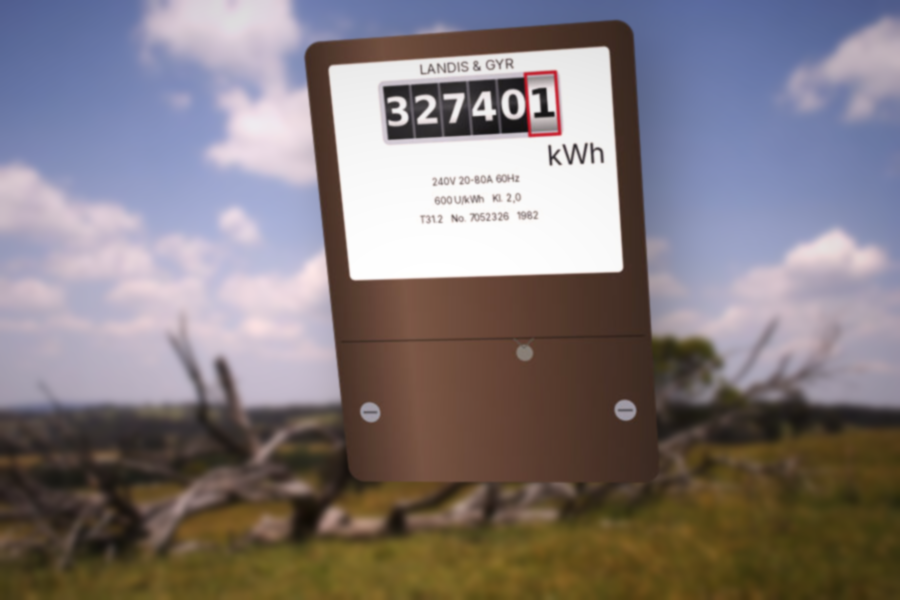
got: 32740.1 kWh
